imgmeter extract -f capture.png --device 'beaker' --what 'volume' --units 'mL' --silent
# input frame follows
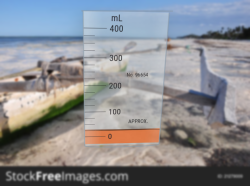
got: 25 mL
